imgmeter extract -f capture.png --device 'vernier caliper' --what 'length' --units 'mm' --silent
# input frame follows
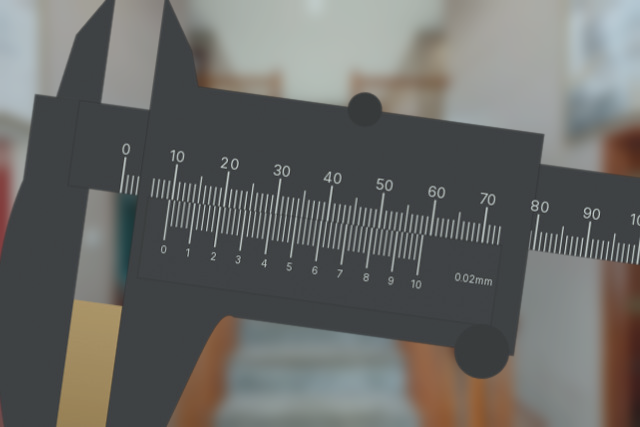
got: 9.5 mm
